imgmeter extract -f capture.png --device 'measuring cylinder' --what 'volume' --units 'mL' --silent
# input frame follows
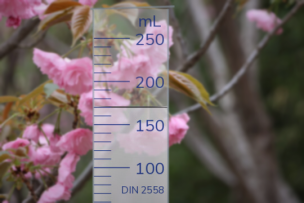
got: 170 mL
